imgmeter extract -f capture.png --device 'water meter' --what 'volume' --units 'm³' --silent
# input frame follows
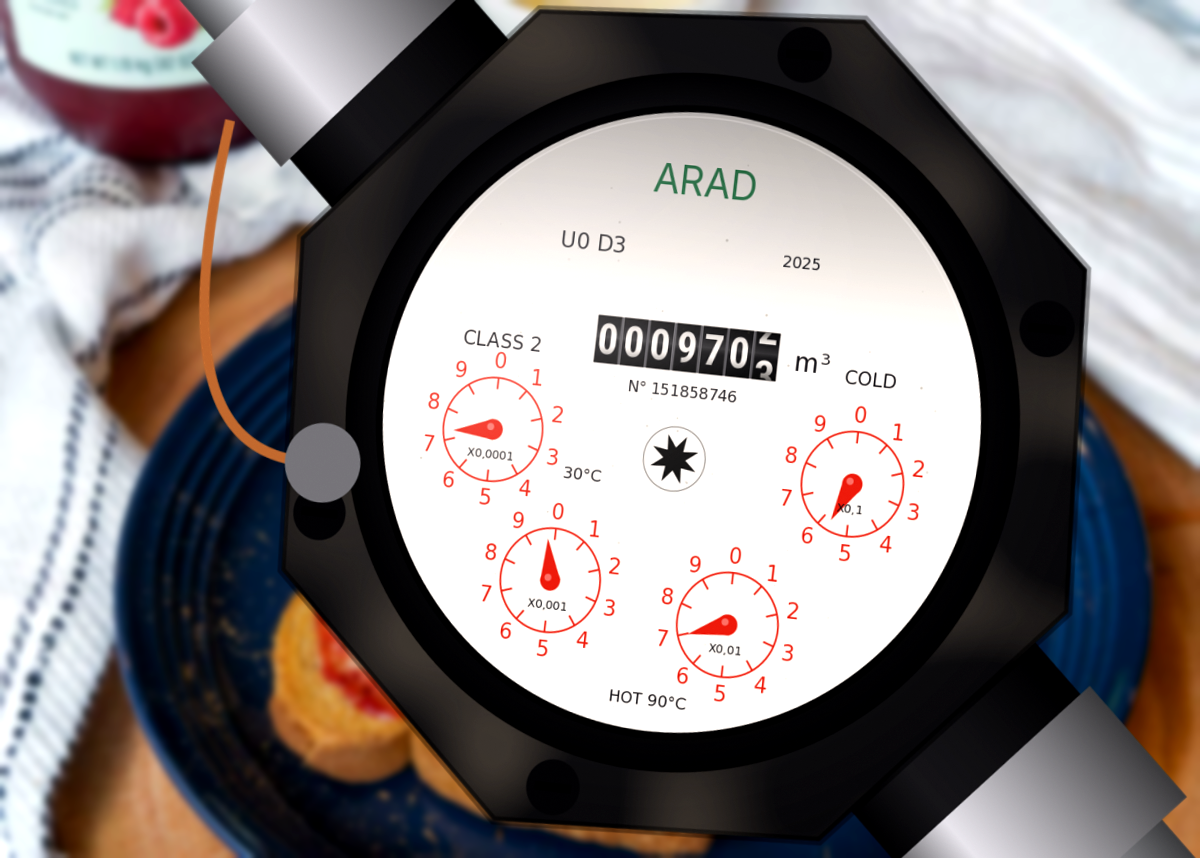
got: 9702.5697 m³
